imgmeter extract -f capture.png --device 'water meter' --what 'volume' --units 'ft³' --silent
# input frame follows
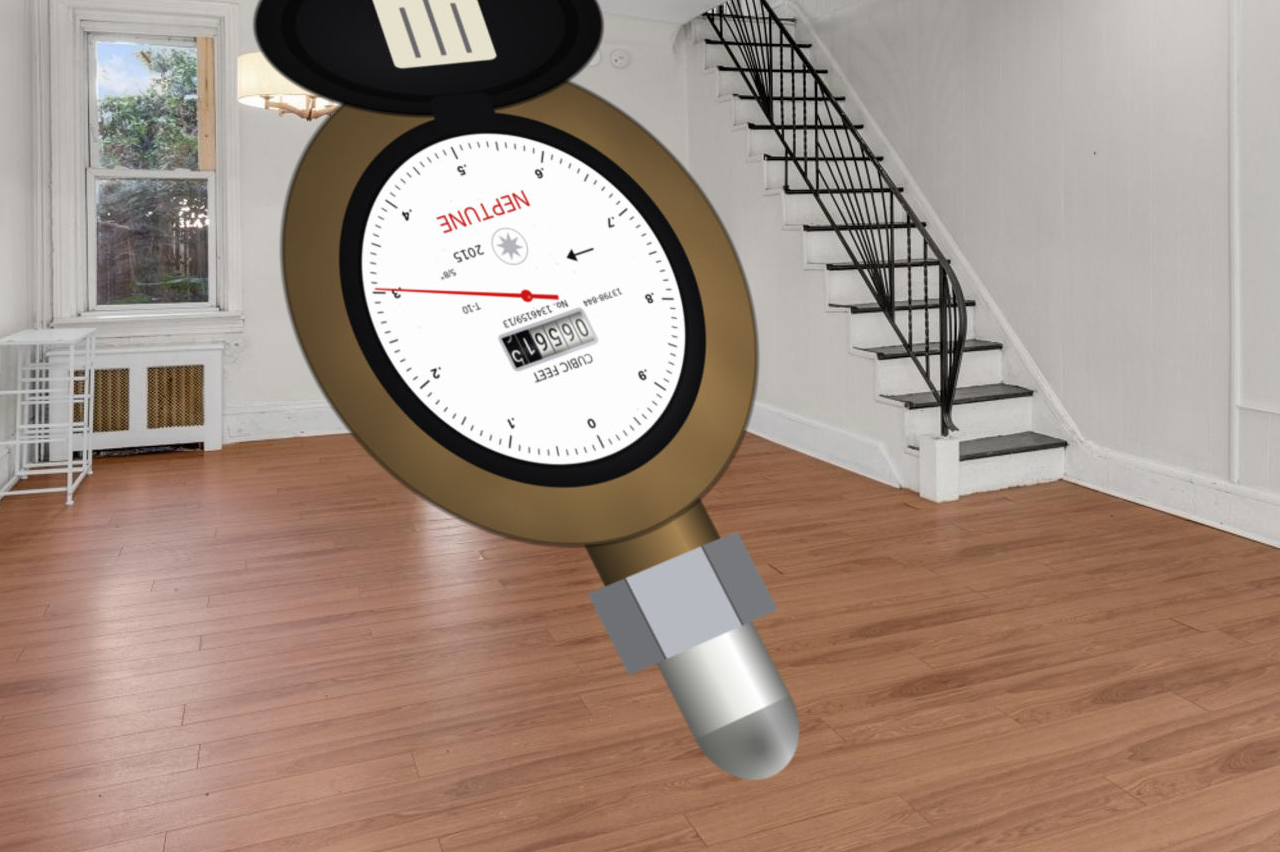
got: 65615.30 ft³
